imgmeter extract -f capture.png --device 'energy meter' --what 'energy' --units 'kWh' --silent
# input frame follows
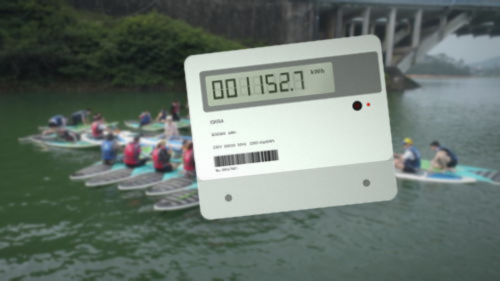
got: 1152.7 kWh
